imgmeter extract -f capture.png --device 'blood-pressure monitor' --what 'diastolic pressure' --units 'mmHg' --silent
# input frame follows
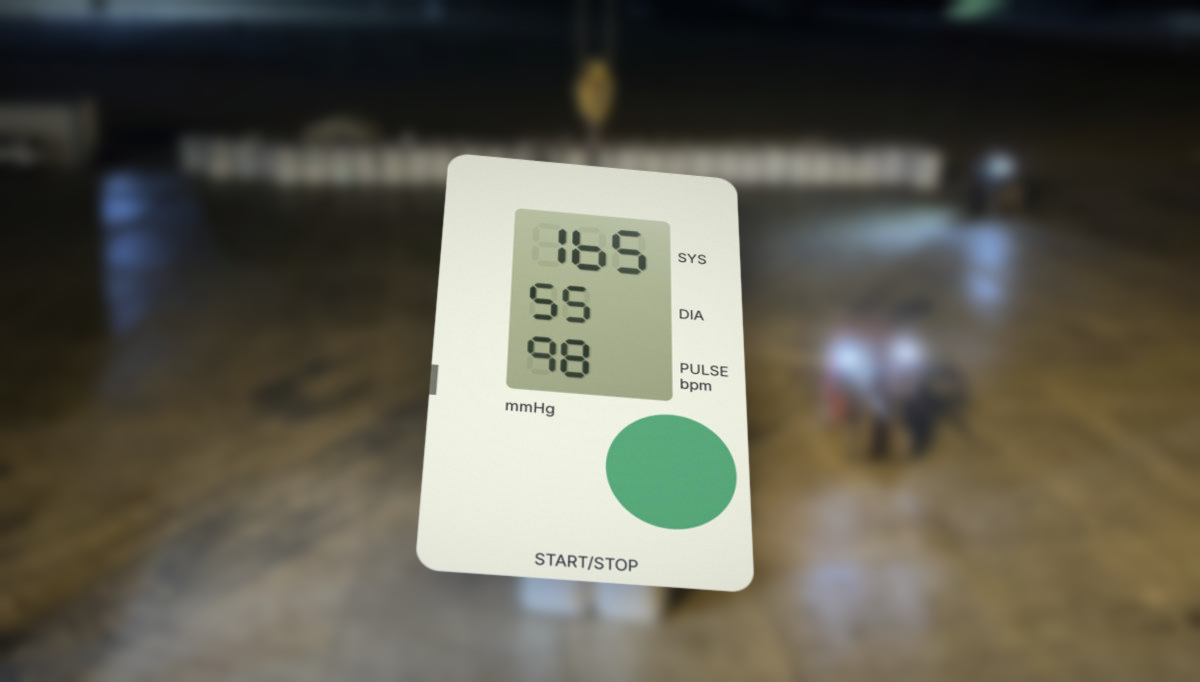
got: 55 mmHg
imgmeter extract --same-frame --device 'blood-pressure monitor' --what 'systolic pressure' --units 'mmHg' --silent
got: 165 mmHg
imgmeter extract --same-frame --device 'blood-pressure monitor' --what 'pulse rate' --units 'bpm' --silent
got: 98 bpm
